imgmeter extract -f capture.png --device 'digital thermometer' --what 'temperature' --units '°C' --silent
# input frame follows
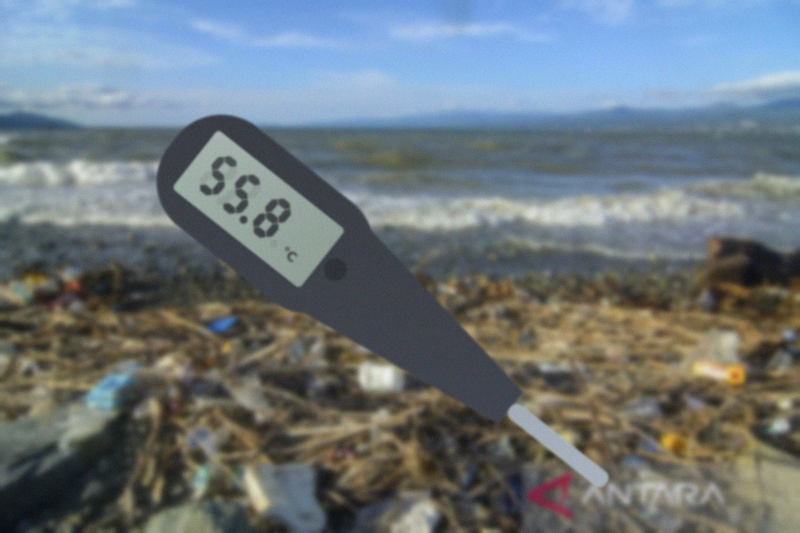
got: 55.8 °C
